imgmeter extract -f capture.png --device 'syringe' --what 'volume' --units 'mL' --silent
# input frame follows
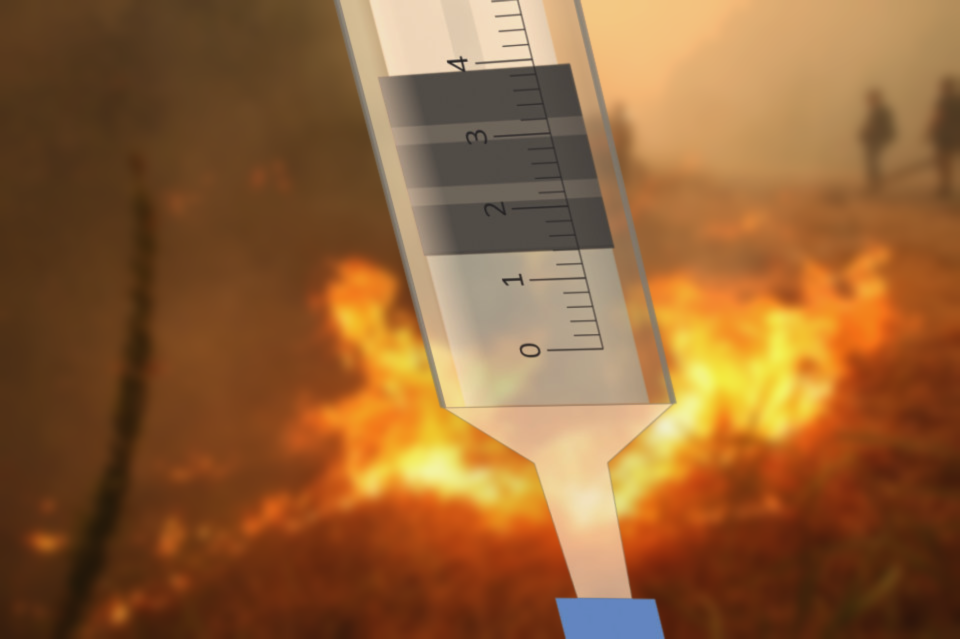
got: 1.4 mL
